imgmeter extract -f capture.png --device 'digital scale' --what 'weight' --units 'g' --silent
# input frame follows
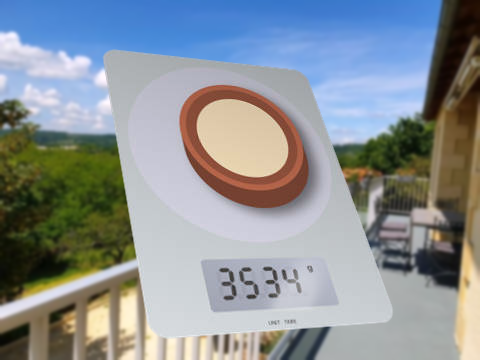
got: 3534 g
